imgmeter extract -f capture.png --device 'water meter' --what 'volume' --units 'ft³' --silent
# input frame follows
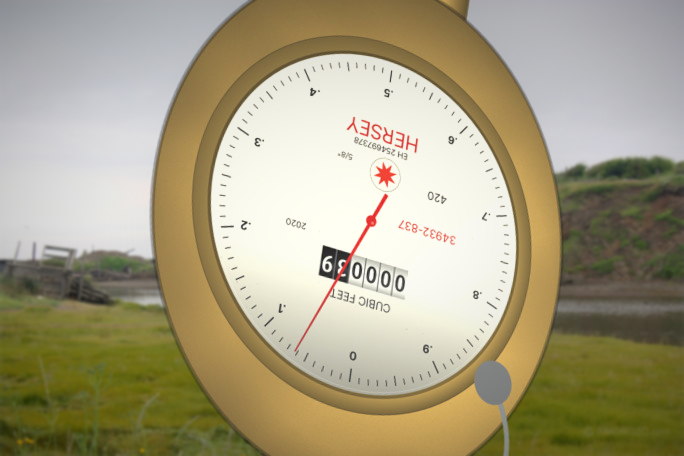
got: 39.06 ft³
